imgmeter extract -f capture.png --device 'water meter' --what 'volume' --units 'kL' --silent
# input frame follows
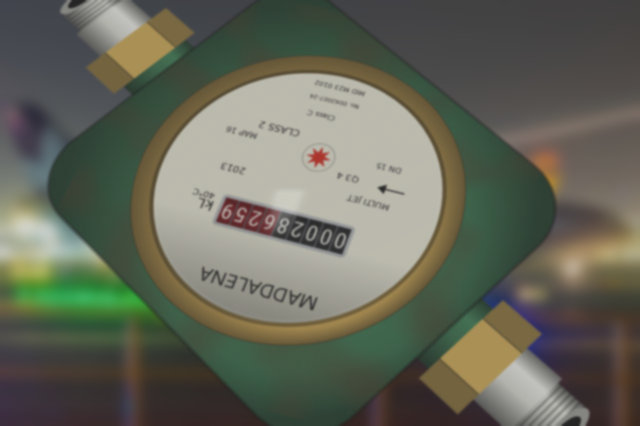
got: 28.6259 kL
